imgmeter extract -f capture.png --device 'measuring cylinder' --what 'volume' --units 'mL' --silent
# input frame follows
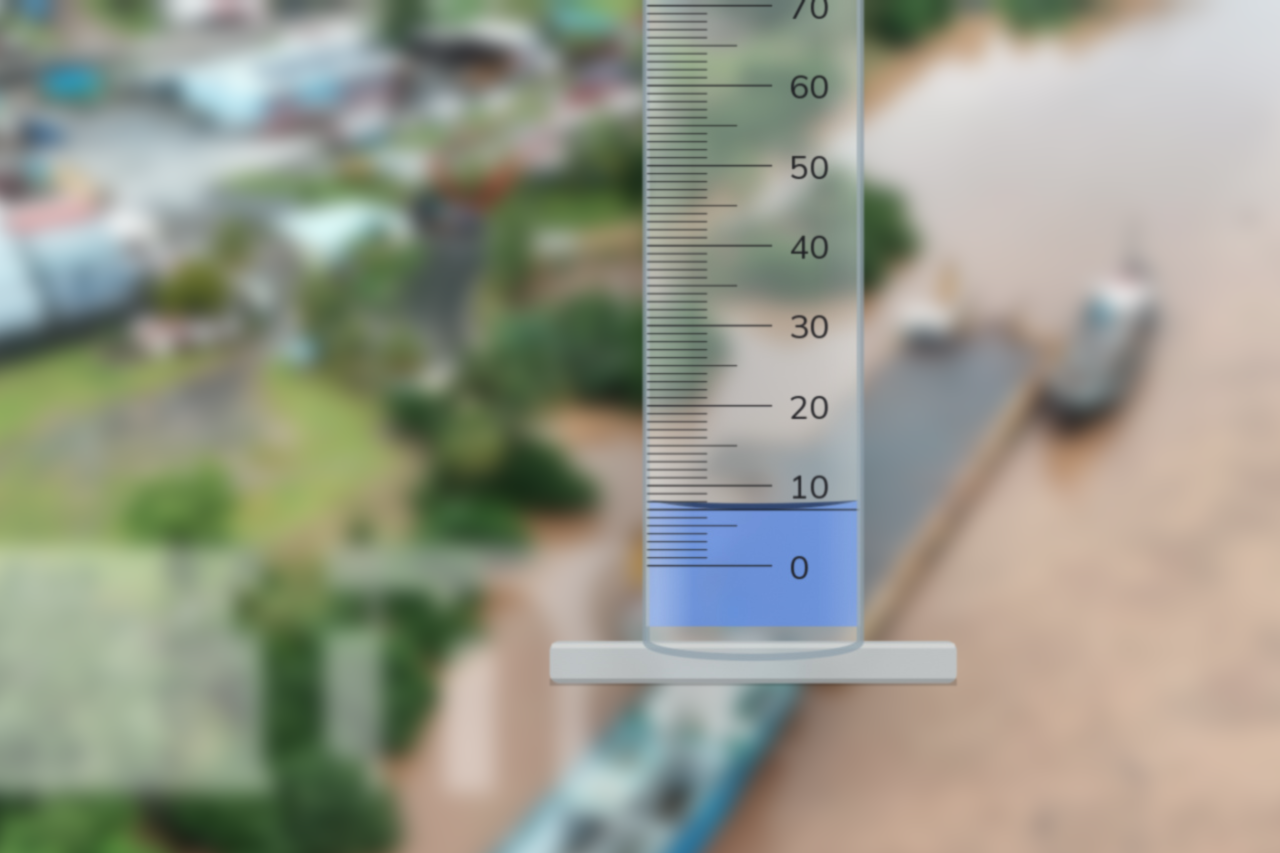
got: 7 mL
